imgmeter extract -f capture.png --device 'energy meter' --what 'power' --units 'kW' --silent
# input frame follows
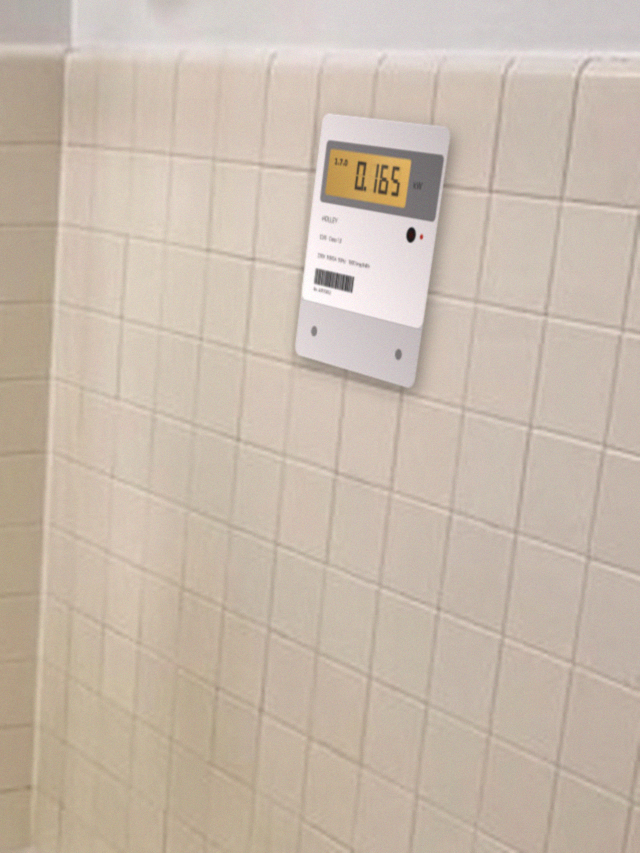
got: 0.165 kW
